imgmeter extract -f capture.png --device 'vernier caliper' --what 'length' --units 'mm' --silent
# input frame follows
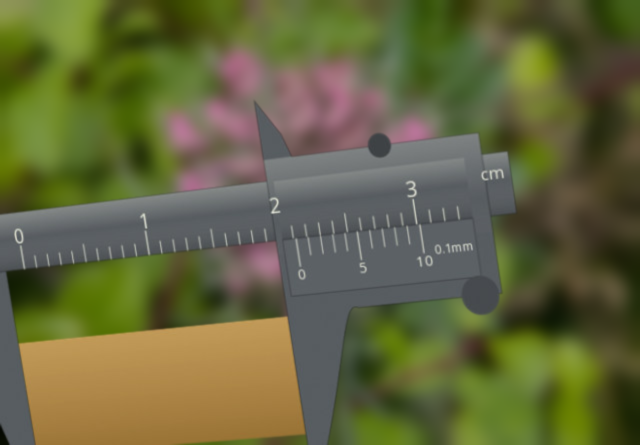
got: 21.2 mm
